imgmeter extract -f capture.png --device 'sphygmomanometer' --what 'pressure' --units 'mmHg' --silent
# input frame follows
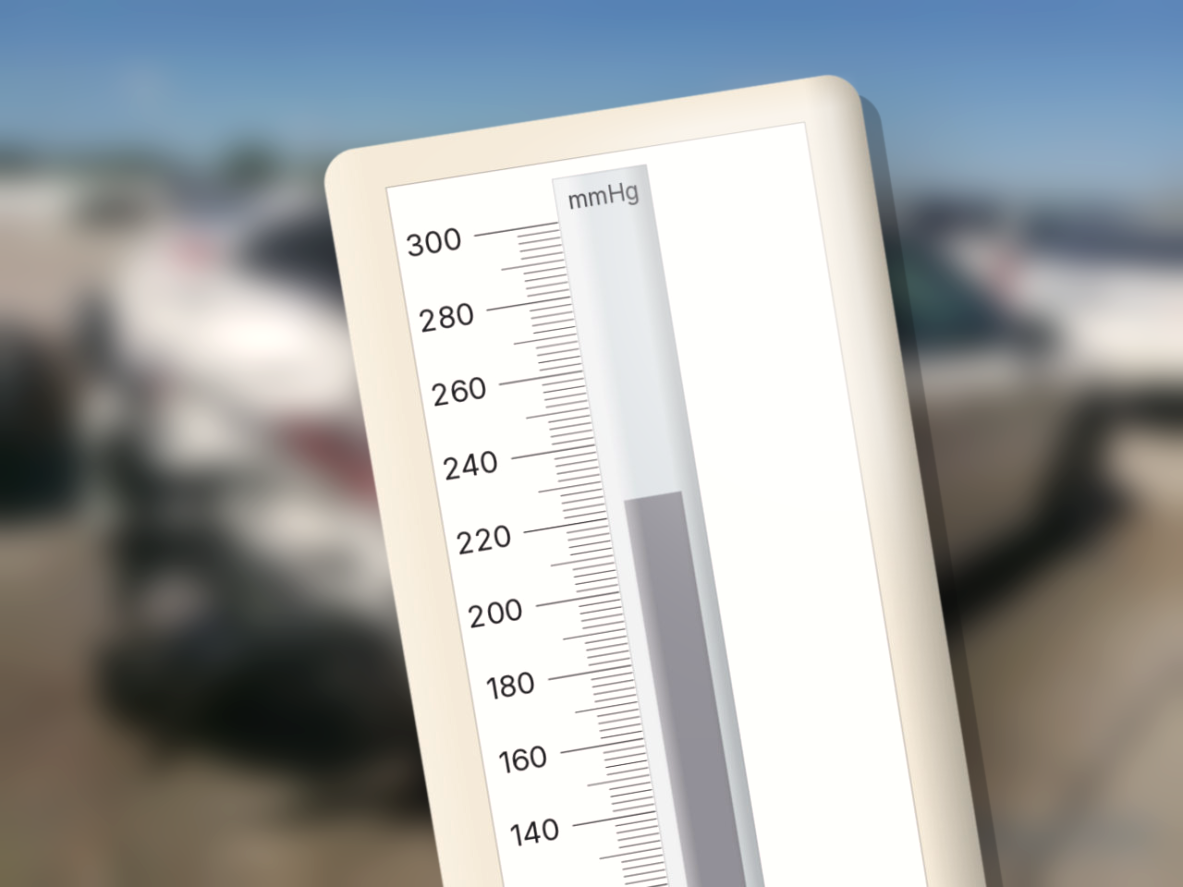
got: 224 mmHg
